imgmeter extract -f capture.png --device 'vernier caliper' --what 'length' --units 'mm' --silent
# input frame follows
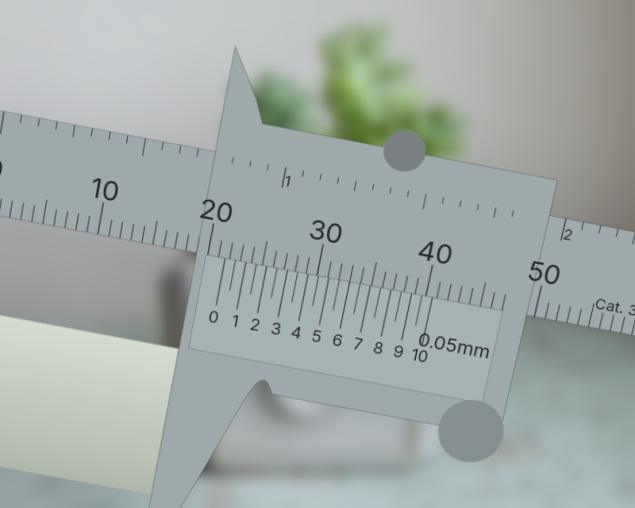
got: 21.6 mm
